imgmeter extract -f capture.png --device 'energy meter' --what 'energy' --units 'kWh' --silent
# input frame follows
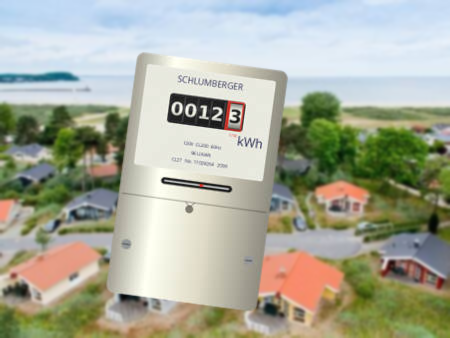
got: 12.3 kWh
